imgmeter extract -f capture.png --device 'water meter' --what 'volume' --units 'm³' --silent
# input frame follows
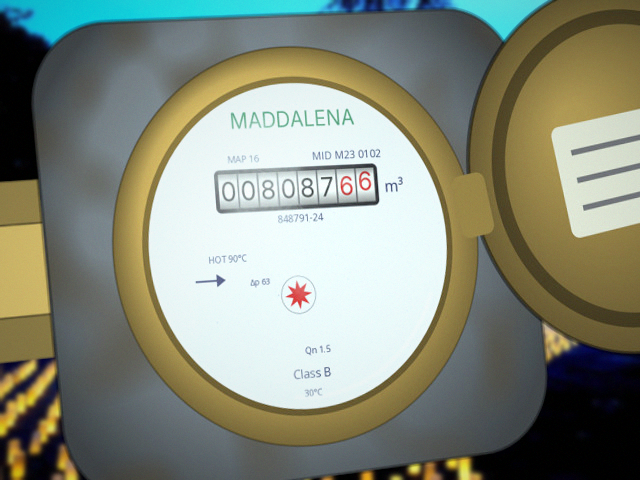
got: 8087.66 m³
